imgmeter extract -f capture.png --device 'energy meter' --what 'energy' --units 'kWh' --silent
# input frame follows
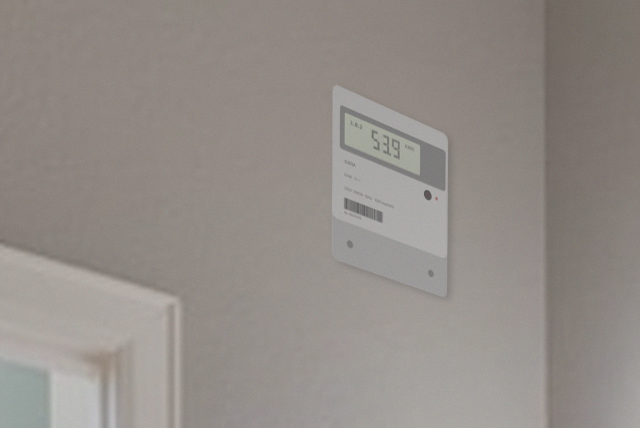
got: 53.9 kWh
